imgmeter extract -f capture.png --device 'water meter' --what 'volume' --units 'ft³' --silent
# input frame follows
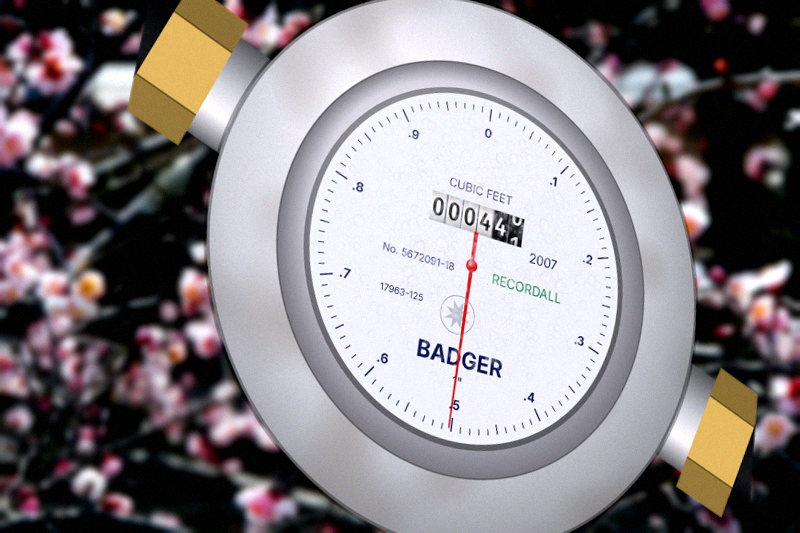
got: 440.50 ft³
